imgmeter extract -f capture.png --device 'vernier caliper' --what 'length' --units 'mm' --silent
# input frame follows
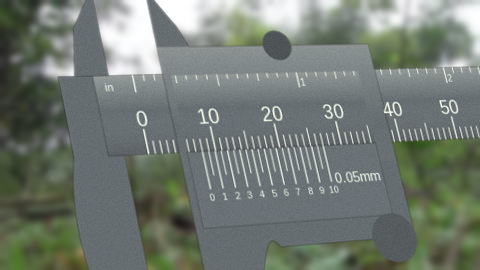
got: 8.0 mm
